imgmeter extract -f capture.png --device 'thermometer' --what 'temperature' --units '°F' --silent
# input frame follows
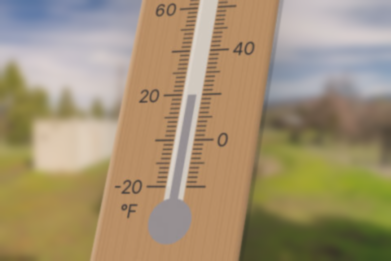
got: 20 °F
